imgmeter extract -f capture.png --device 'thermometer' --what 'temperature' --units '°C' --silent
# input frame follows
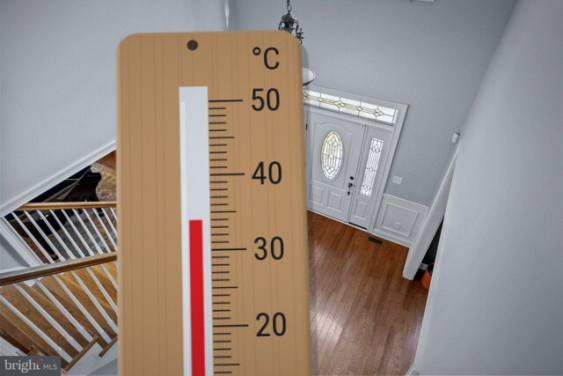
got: 34 °C
